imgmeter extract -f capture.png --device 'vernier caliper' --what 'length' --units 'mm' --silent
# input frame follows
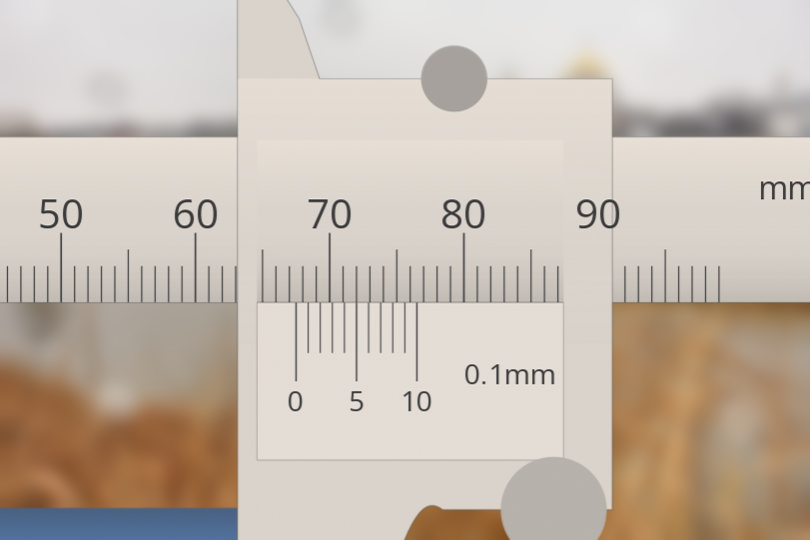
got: 67.5 mm
